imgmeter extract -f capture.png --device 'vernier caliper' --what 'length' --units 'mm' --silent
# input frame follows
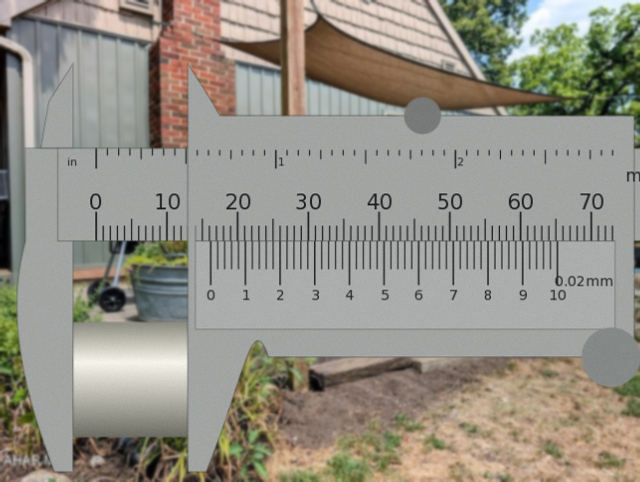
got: 16.2 mm
